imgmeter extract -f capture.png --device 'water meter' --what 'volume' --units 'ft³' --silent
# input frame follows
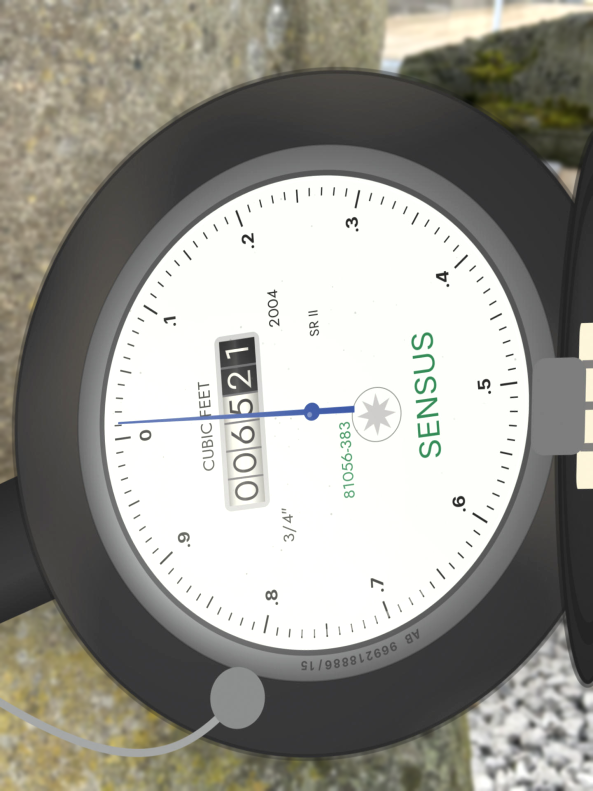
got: 6521.01 ft³
